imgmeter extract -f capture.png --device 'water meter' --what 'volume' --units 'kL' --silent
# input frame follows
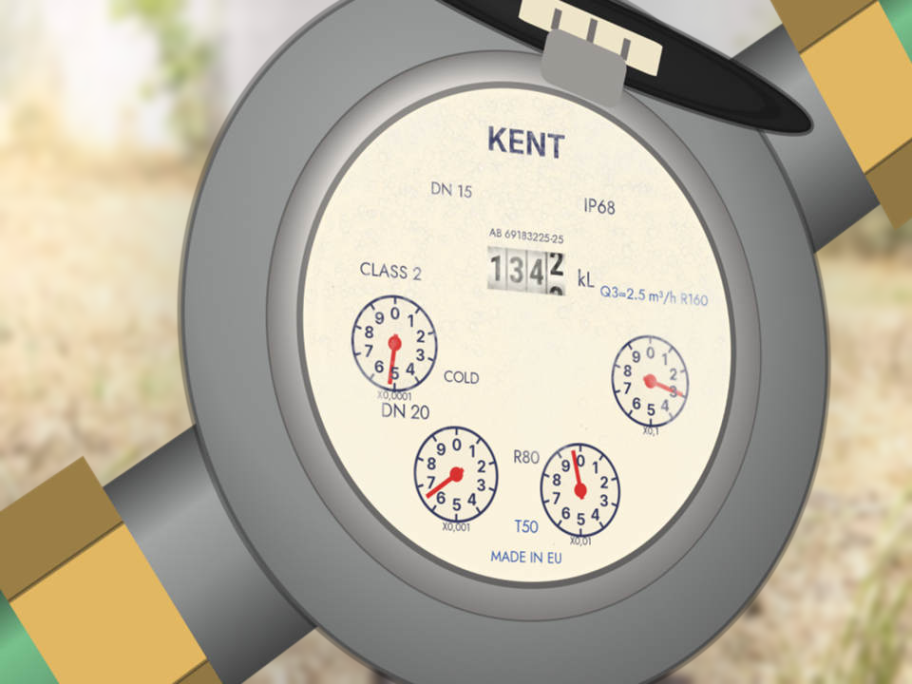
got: 1342.2965 kL
